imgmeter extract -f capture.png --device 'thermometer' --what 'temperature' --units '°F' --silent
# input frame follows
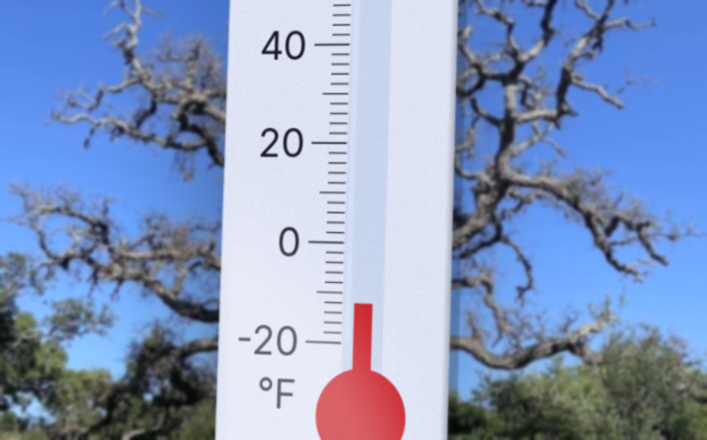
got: -12 °F
